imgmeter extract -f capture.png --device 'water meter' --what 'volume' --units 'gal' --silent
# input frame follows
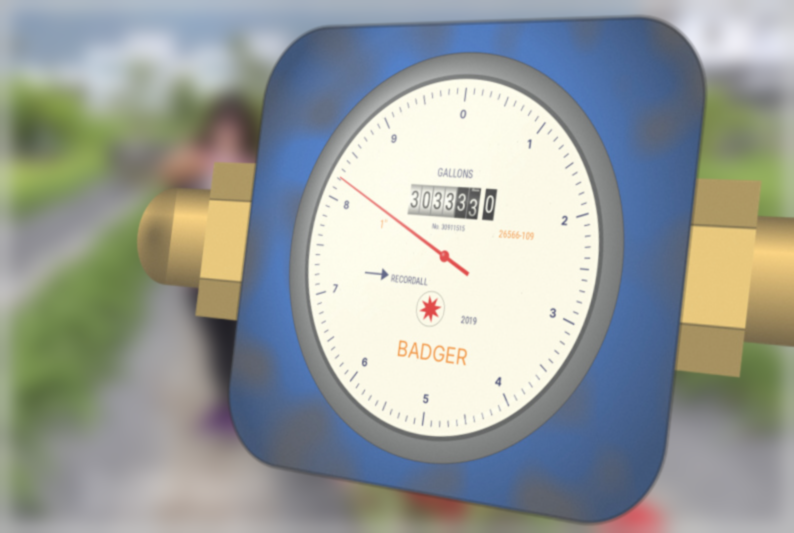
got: 3033328.2 gal
